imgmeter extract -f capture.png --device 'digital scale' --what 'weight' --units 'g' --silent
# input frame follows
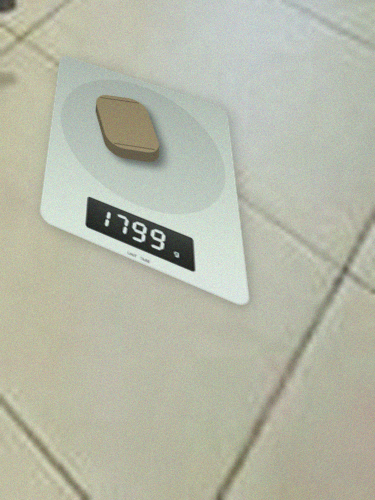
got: 1799 g
